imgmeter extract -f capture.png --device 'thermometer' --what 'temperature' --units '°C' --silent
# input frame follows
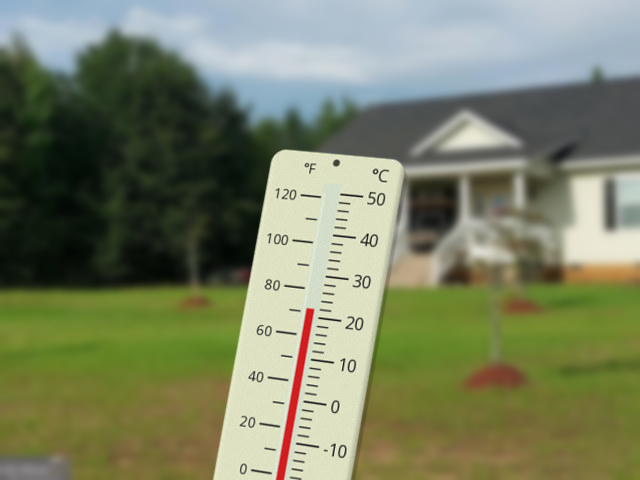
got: 22 °C
